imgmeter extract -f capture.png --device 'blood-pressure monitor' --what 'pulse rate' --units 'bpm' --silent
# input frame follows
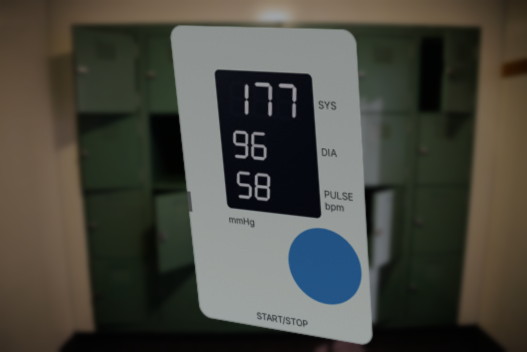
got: 58 bpm
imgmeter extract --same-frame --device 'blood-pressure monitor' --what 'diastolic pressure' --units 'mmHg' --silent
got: 96 mmHg
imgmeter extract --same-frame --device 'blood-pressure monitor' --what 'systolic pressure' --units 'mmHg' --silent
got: 177 mmHg
